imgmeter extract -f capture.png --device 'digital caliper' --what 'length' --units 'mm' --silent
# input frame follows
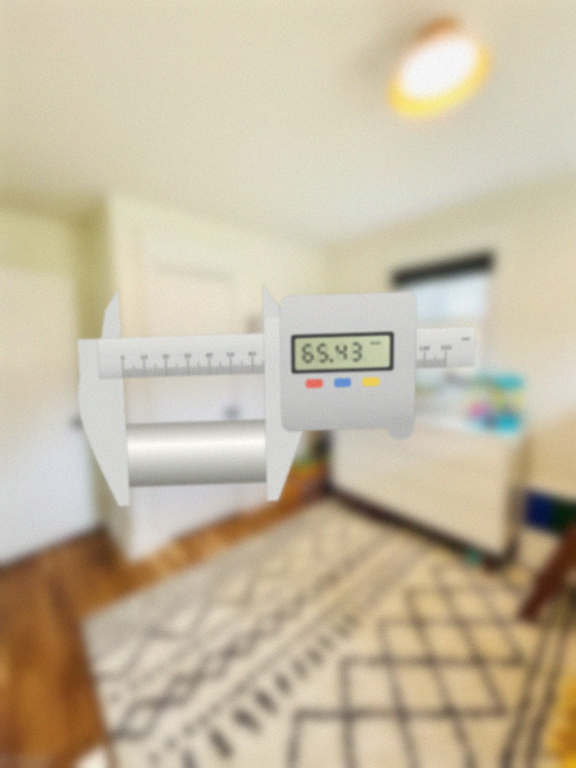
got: 65.43 mm
